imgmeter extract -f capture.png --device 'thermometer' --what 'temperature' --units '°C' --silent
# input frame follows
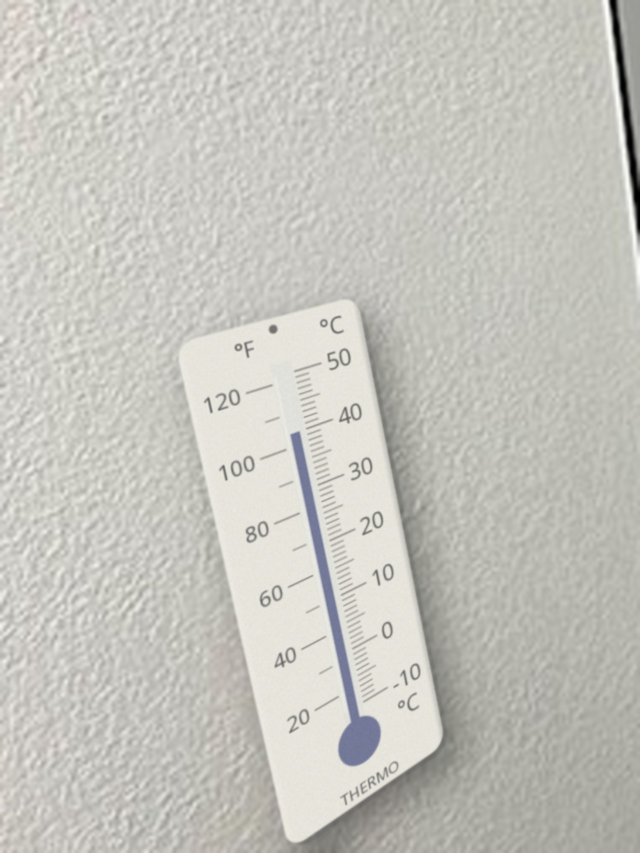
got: 40 °C
